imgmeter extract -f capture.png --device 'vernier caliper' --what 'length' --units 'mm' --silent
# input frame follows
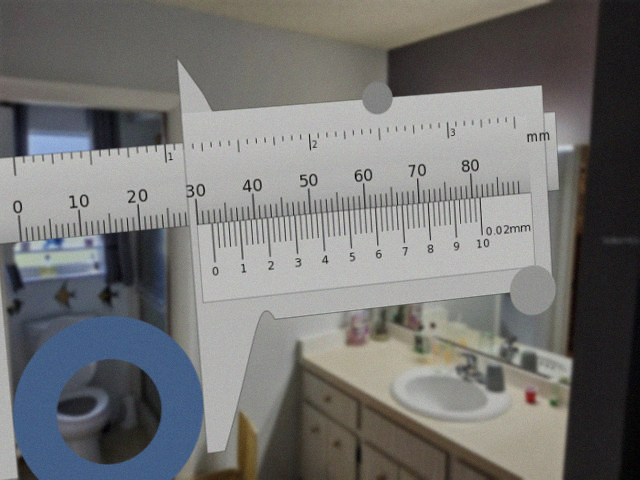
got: 32.5 mm
